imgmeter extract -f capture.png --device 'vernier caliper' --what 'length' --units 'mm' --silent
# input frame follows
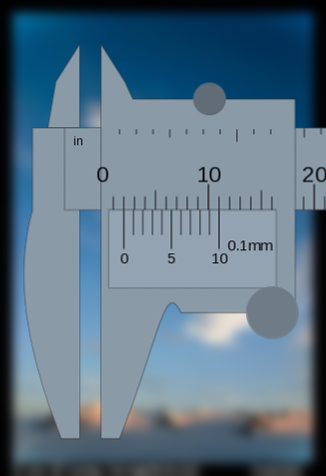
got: 2.0 mm
